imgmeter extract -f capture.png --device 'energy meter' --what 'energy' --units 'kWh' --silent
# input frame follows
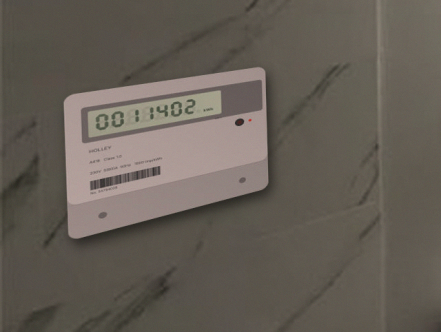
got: 11402 kWh
